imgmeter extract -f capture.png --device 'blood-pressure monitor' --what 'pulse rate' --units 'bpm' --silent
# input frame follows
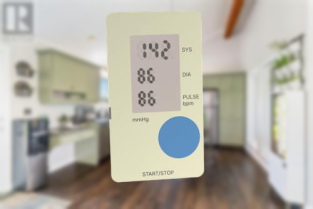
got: 86 bpm
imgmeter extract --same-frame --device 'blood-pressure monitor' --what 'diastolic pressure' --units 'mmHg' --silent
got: 86 mmHg
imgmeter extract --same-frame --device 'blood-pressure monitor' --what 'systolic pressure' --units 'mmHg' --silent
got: 142 mmHg
